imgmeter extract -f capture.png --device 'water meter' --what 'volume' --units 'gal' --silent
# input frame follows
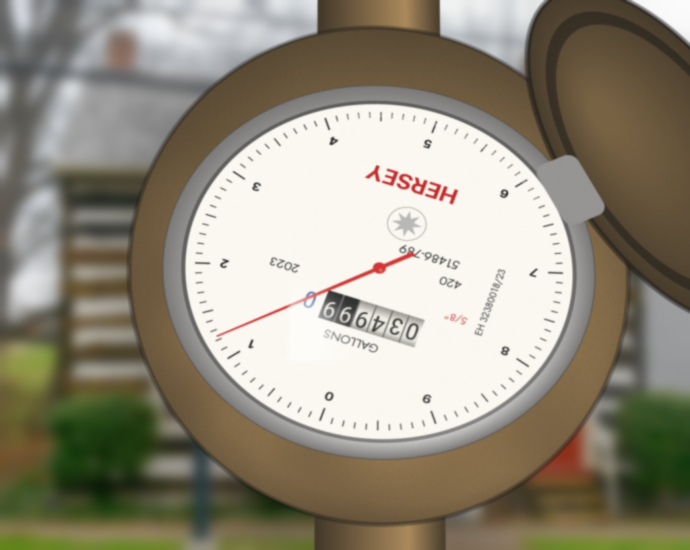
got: 349991.2 gal
